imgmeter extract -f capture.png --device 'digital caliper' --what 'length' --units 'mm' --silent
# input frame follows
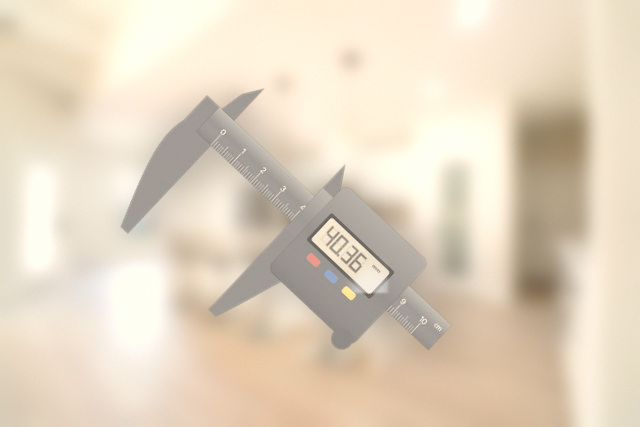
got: 40.36 mm
